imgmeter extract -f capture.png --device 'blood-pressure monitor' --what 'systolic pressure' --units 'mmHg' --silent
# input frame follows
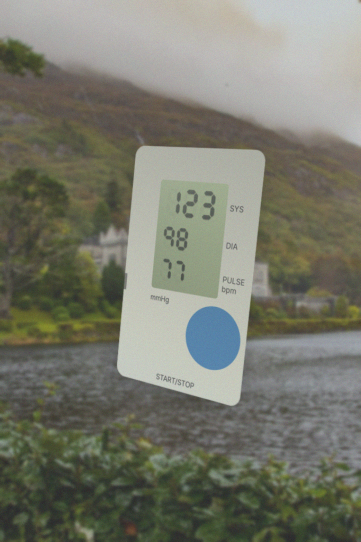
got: 123 mmHg
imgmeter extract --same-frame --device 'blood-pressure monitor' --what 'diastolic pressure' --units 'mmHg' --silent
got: 98 mmHg
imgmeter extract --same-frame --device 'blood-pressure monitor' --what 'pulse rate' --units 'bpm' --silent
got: 77 bpm
